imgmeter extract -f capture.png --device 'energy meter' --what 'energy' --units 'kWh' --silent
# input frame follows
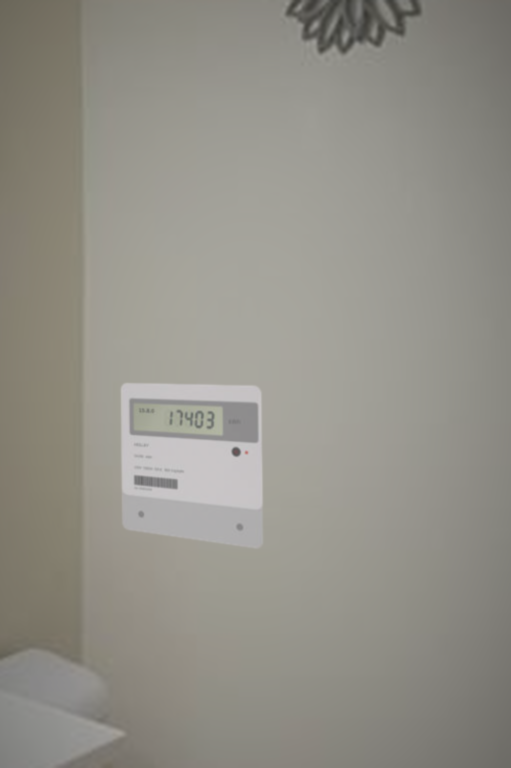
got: 17403 kWh
